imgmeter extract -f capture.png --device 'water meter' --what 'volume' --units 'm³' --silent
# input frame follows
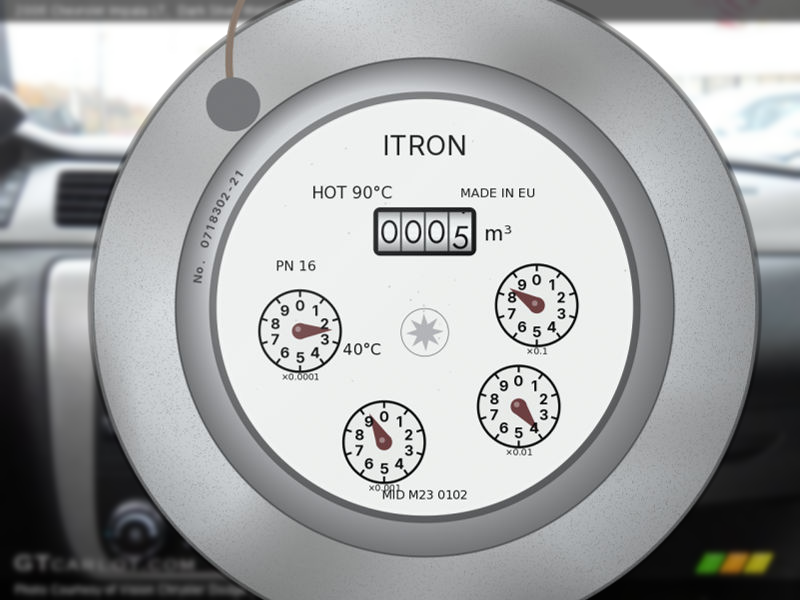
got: 4.8392 m³
